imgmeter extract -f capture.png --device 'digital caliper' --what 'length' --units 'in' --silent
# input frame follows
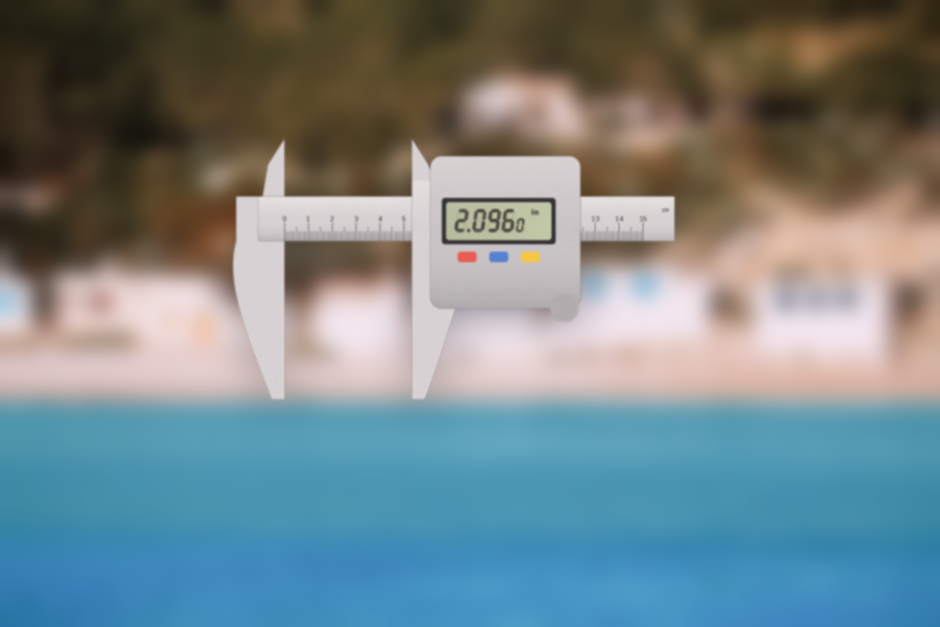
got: 2.0960 in
